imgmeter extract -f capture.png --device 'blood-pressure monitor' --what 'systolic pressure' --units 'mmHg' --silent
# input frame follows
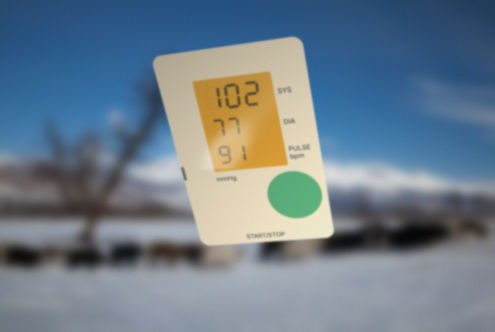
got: 102 mmHg
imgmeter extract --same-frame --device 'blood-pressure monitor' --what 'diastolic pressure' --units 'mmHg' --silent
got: 77 mmHg
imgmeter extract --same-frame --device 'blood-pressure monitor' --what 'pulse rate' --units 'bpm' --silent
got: 91 bpm
